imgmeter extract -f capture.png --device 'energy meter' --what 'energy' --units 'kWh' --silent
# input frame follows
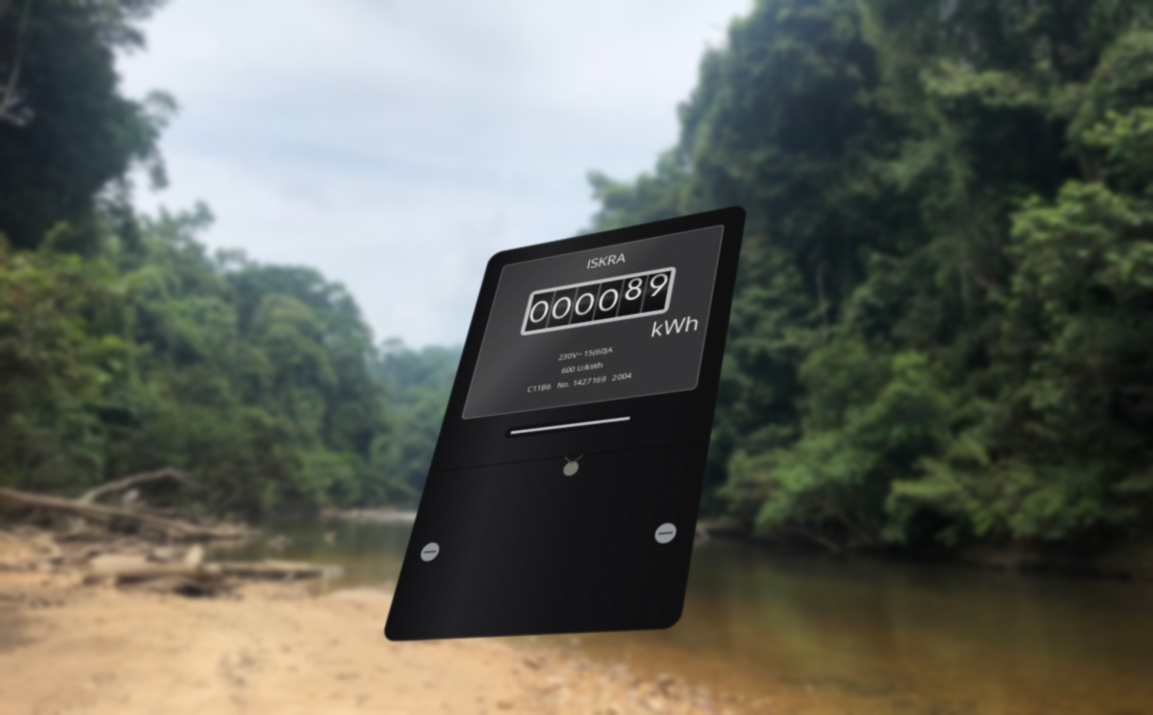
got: 89 kWh
